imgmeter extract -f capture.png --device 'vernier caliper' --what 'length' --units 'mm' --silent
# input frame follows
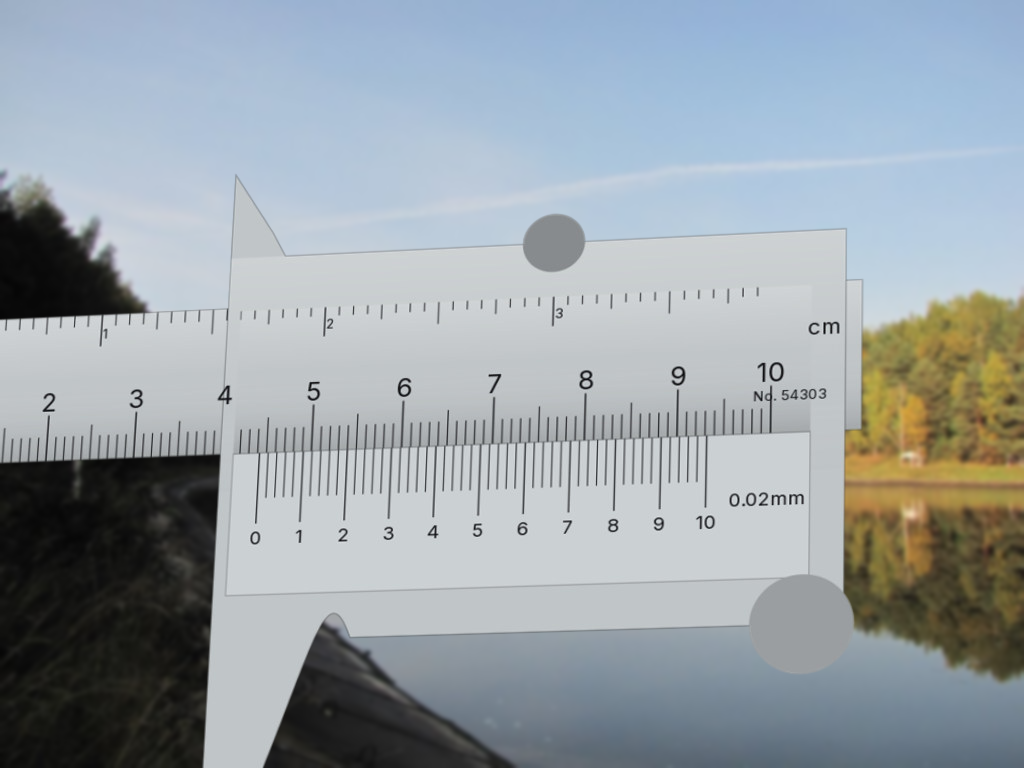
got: 44.2 mm
